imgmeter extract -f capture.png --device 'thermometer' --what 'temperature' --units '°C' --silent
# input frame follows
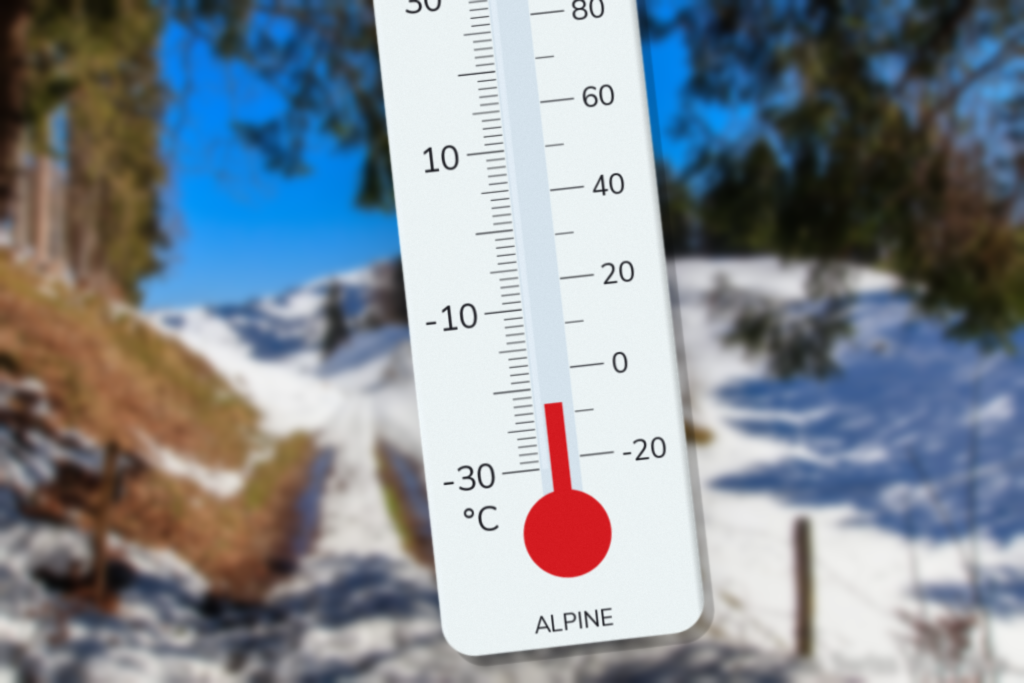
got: -22 °C
